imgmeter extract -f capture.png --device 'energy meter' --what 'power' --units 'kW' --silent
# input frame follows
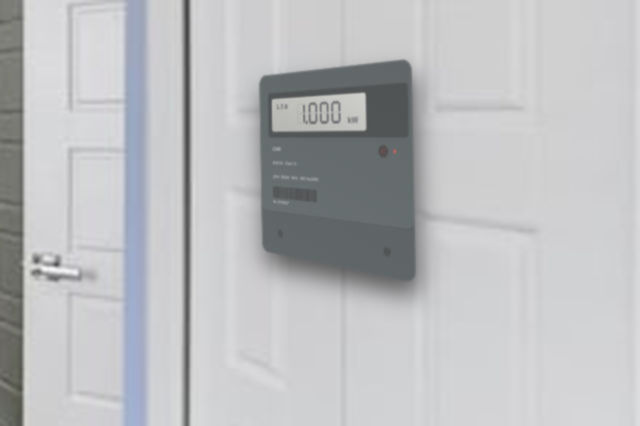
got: 1.000 kW
